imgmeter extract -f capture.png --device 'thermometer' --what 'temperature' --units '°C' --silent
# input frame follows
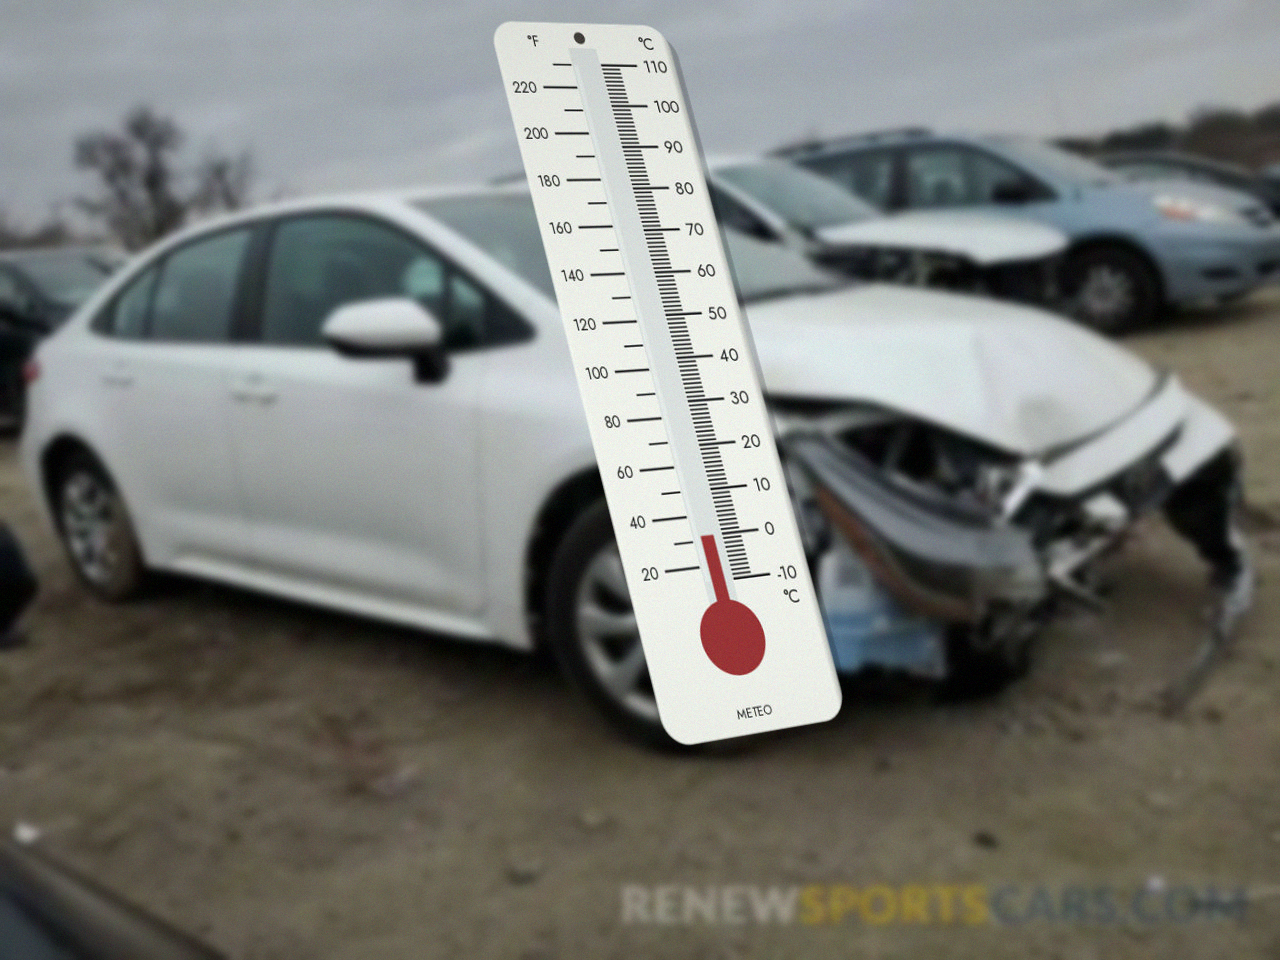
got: 0 °C
